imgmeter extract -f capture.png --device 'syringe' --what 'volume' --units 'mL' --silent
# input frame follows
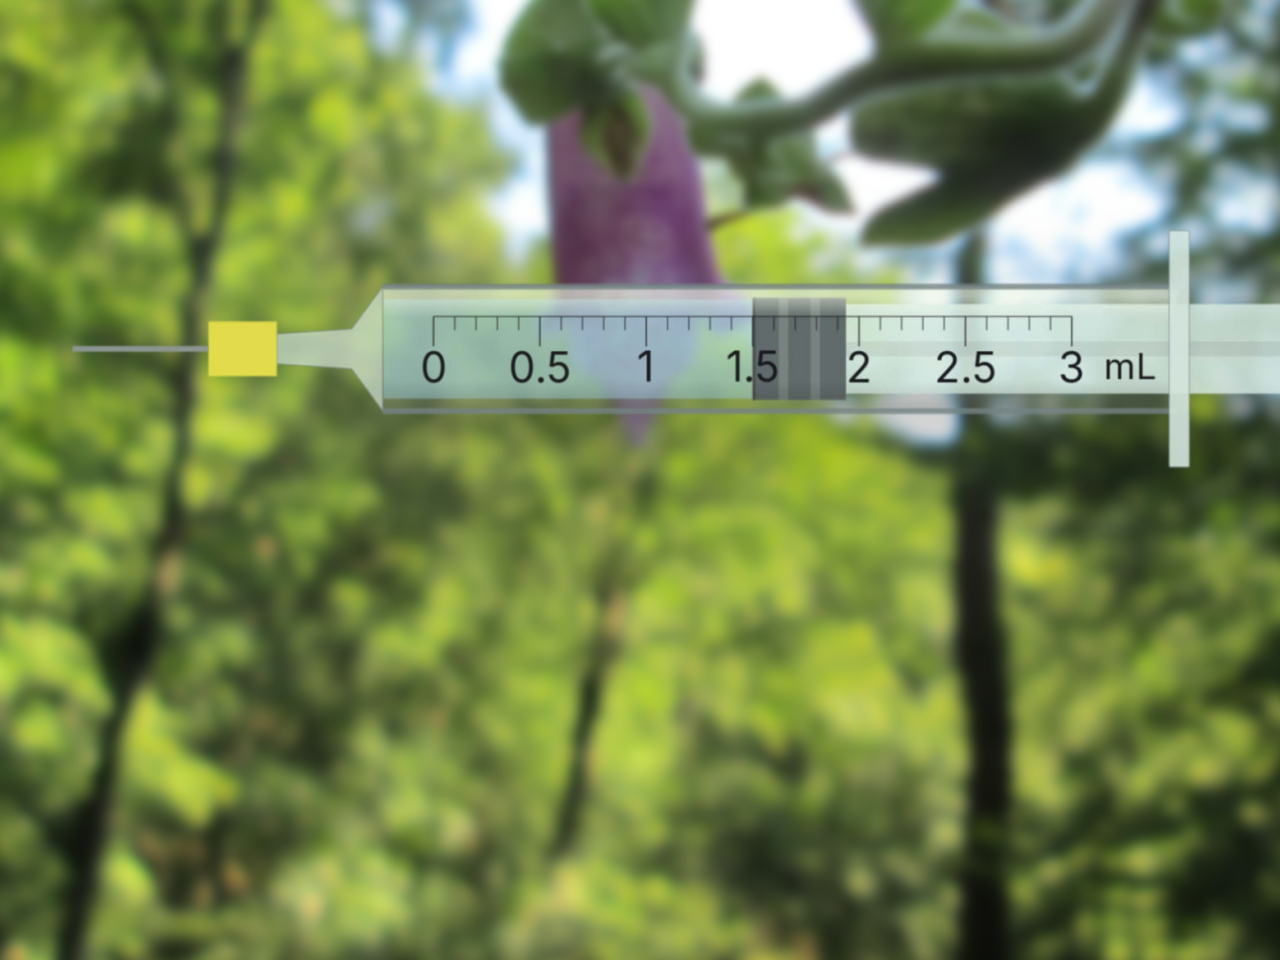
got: 1.5 mL
